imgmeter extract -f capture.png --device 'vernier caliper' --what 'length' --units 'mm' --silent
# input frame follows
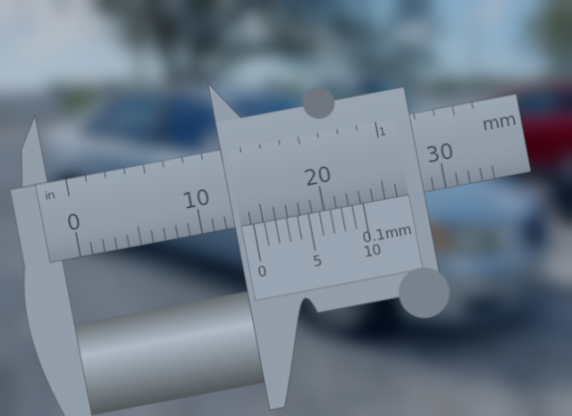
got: 14.2 mm
